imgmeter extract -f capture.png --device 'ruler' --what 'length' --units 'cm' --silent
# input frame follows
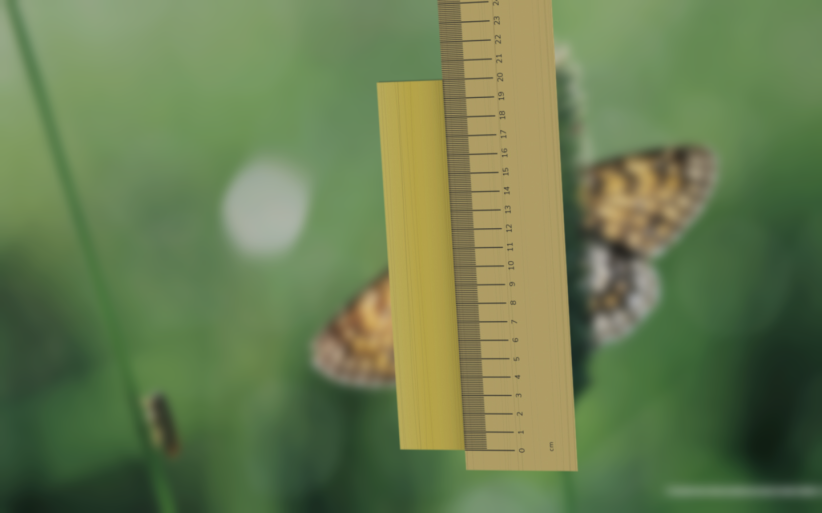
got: 20 cm
